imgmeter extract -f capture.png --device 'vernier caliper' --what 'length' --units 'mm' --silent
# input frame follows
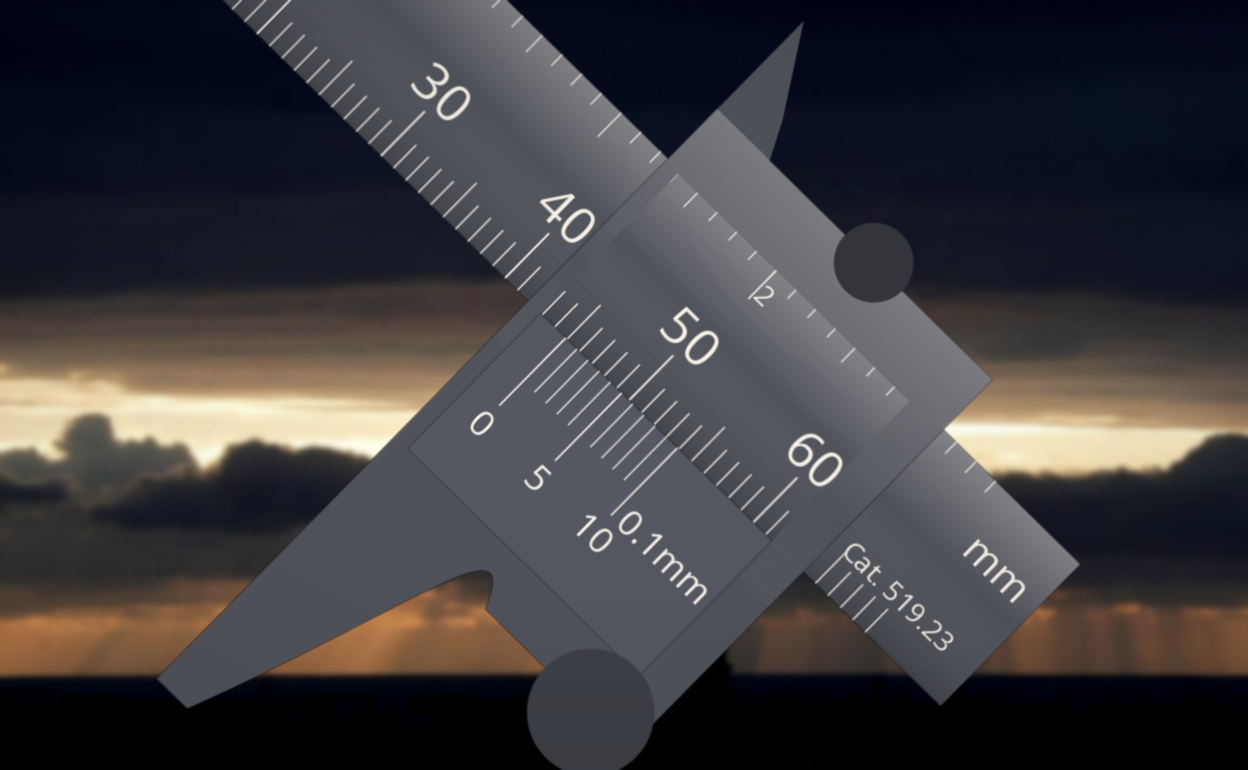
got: 44.9 mm
